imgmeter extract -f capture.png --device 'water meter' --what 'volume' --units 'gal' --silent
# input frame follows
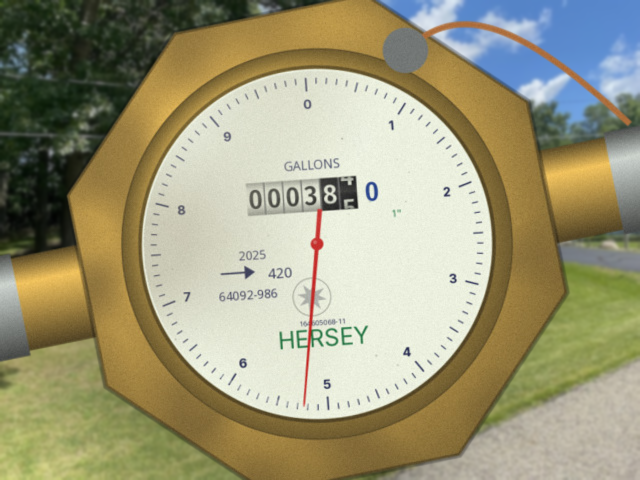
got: 3845.2 gal
